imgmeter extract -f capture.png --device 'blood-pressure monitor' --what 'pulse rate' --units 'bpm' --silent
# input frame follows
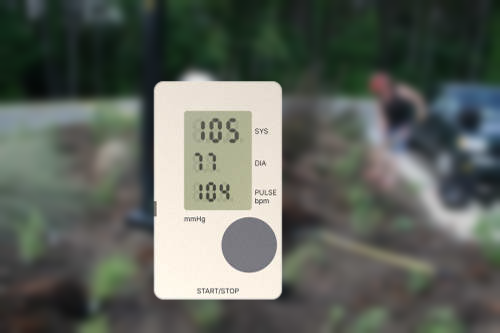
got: 104 bpm
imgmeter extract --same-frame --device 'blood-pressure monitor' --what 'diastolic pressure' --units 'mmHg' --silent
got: 77 mmHg
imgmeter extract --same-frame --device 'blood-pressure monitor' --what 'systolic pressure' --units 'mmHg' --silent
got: 105 mmHg
